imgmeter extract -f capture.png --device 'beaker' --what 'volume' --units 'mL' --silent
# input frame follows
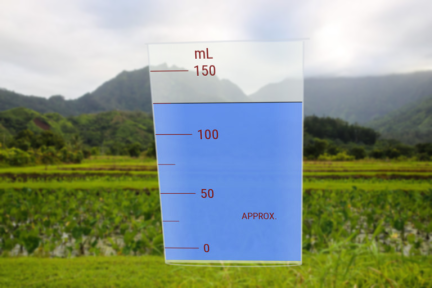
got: 125 mL
